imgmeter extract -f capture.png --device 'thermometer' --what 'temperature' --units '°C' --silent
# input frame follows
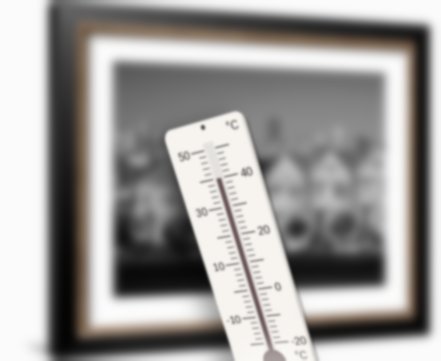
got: 40 °C
